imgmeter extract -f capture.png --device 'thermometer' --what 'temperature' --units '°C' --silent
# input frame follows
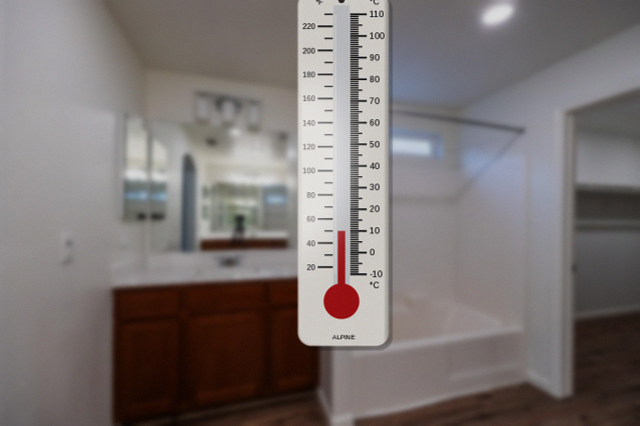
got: 10 °C
